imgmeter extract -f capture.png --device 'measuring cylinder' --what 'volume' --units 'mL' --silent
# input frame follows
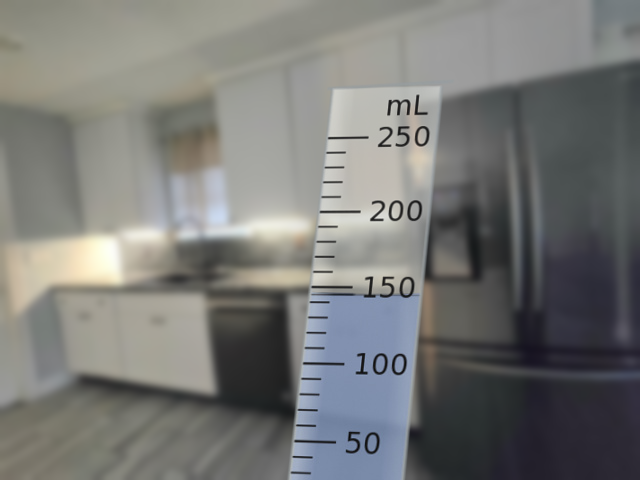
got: 145 mL
